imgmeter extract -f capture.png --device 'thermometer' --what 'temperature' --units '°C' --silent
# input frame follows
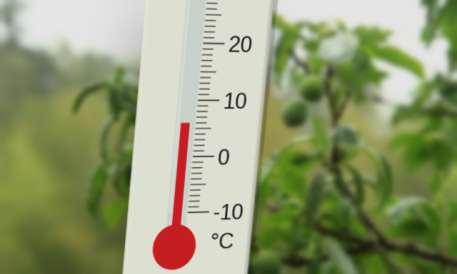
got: 6 °C
